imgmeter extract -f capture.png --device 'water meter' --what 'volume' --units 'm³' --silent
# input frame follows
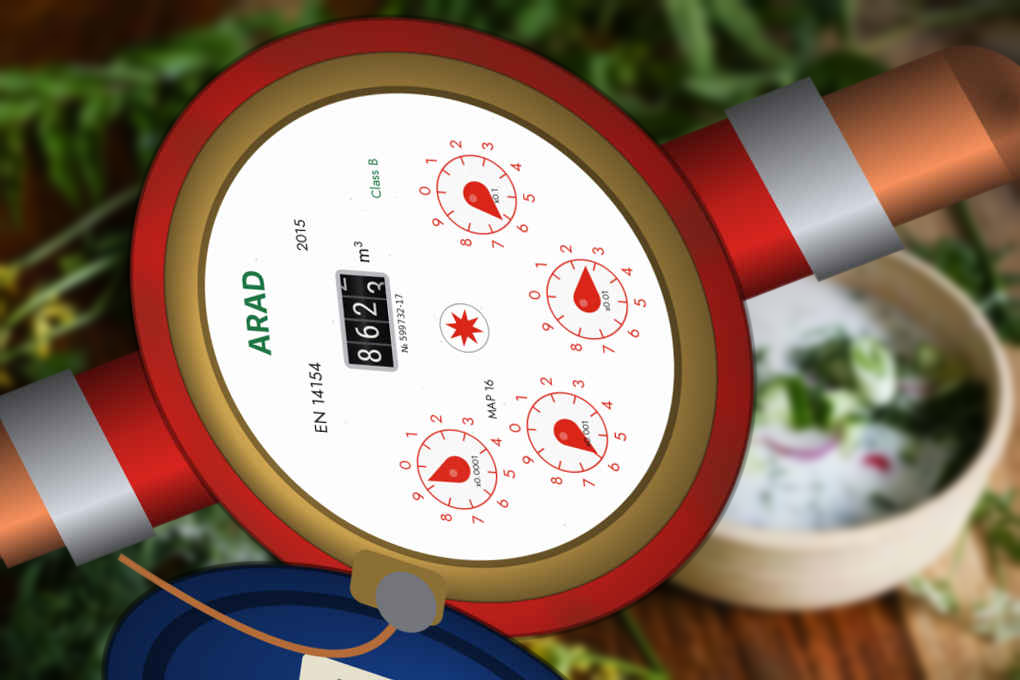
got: 8622.6259 m³
